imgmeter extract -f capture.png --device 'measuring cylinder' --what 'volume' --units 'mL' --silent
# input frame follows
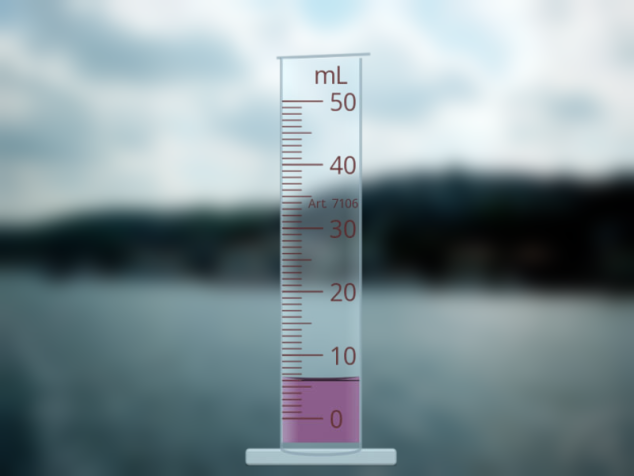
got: 6 mL
